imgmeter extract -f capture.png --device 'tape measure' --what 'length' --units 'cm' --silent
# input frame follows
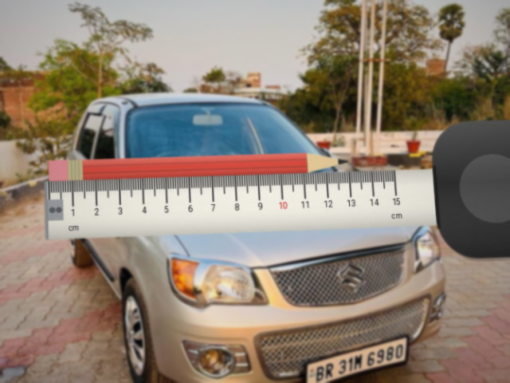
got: 13 cm
